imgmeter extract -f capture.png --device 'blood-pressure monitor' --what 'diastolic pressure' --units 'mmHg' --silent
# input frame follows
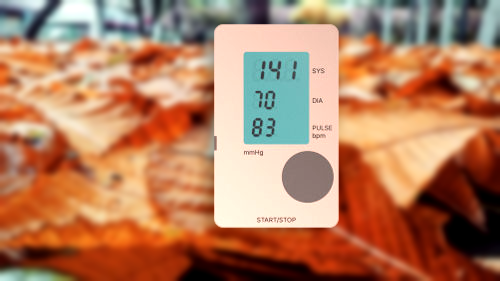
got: 70 mmHg
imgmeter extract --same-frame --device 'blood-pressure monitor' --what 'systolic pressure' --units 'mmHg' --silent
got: 141 mmHg
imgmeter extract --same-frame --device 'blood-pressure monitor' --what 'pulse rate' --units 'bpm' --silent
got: 83 bpm
